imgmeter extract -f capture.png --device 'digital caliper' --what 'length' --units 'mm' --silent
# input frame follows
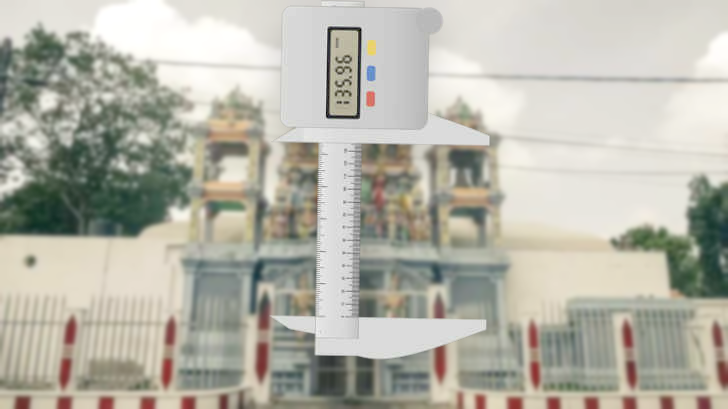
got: 135.96 mm
